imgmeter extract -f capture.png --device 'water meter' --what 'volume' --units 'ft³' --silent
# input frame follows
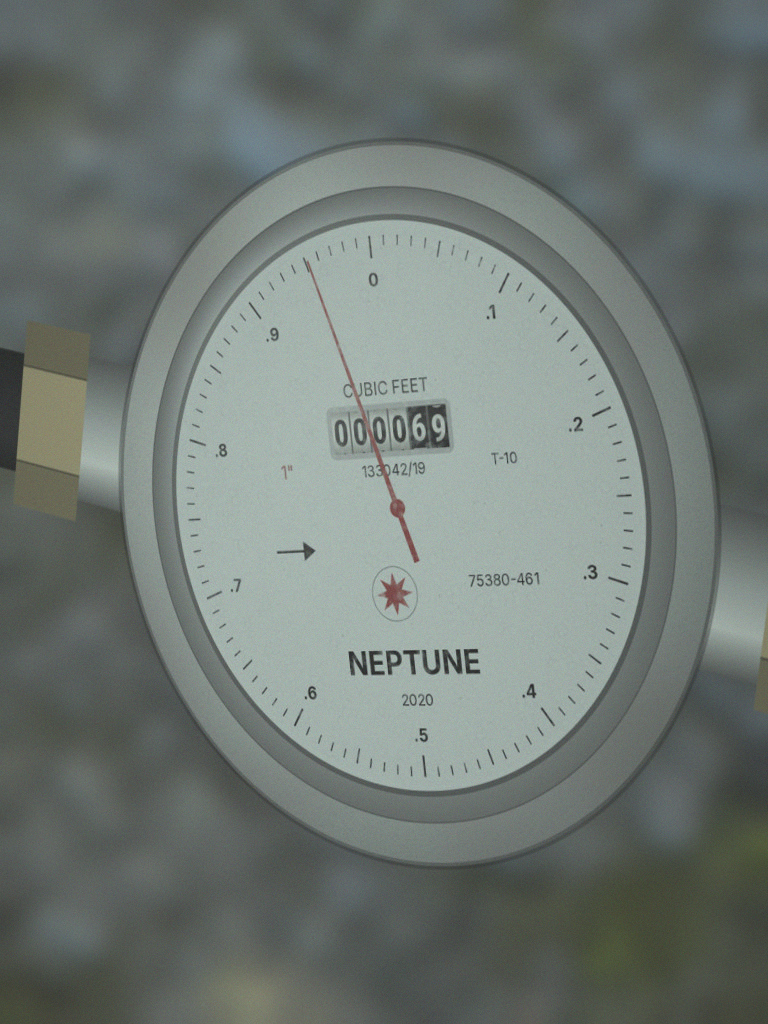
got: 68.95 ft³
